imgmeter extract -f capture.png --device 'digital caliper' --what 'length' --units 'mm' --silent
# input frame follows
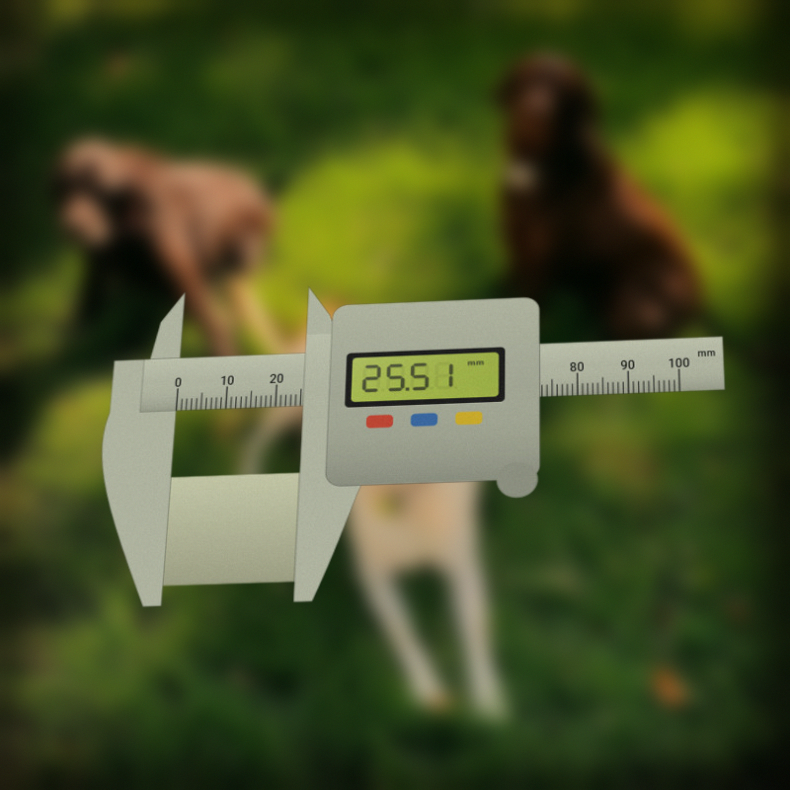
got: 25.51 mm
